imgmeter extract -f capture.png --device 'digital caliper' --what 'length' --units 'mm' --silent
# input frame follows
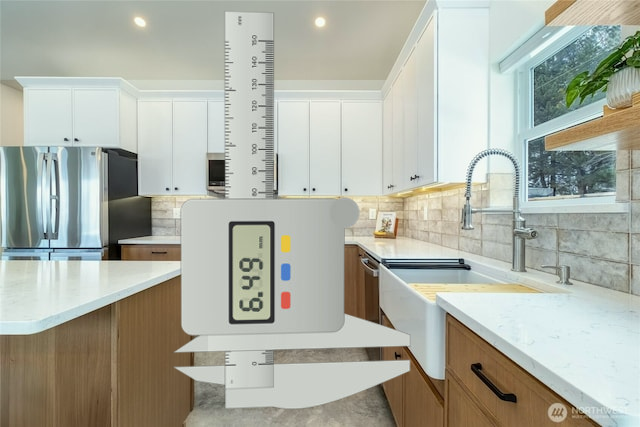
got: 6.49 mm
